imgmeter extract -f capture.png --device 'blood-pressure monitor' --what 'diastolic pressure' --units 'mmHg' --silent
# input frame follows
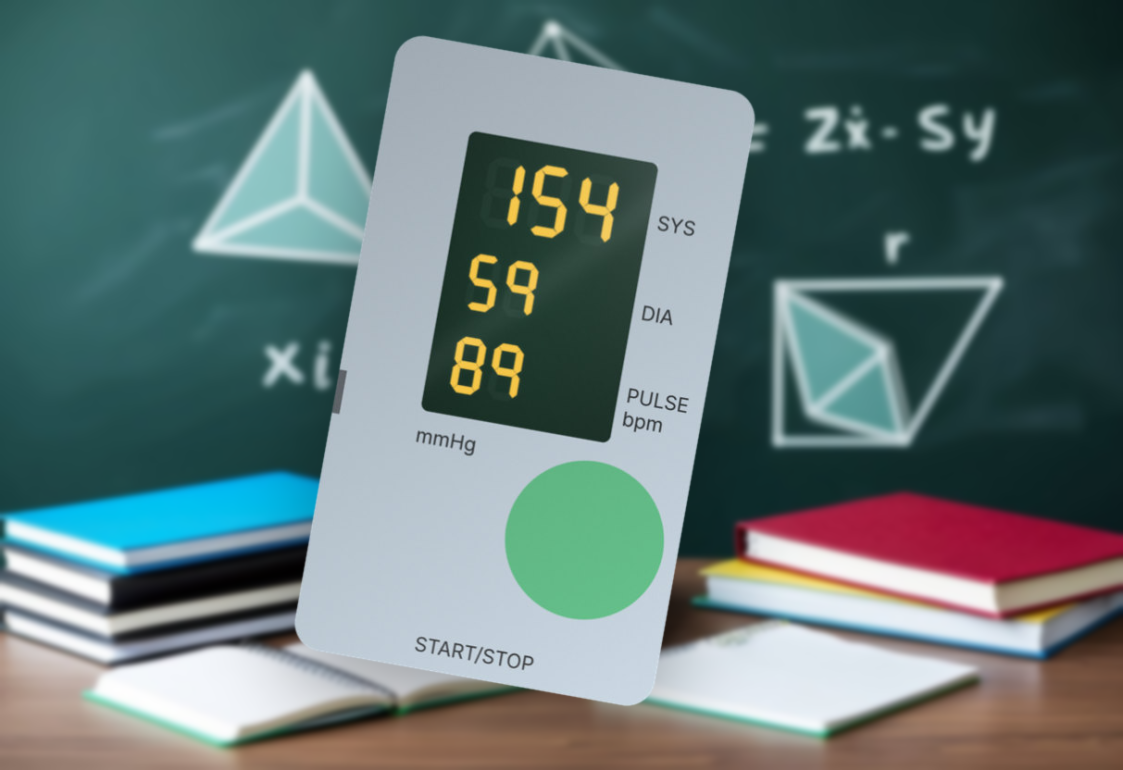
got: 59 mmHg
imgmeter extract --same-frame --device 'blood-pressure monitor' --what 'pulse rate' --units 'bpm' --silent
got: 89 bpm
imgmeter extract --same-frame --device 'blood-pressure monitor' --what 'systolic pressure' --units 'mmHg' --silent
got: 154 mmHg
